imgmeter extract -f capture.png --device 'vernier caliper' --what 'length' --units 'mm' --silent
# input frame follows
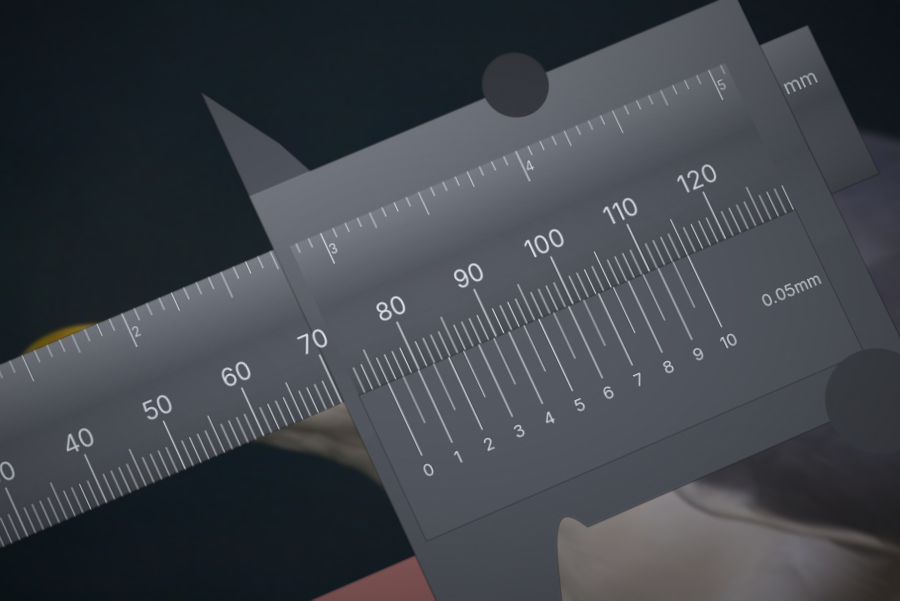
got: 76.0 mm
